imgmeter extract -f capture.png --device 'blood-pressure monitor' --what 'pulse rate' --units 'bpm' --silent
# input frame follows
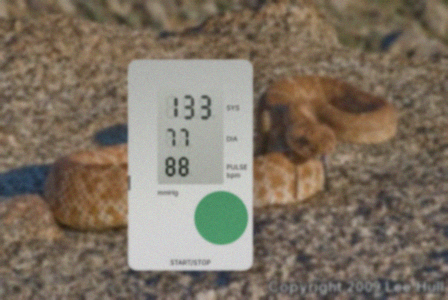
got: 88 bpm
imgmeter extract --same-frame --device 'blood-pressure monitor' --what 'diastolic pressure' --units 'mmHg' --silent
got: 77 mmHg
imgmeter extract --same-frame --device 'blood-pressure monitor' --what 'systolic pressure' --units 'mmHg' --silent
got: 133 mmHg
